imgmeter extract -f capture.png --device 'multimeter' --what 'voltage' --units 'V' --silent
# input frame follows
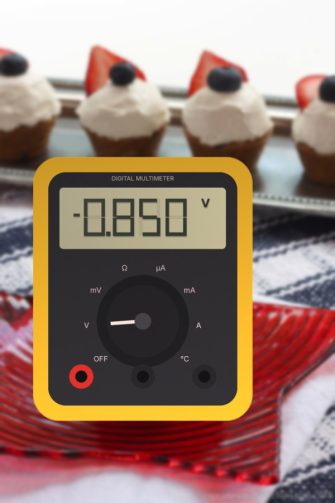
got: -0.850 V
